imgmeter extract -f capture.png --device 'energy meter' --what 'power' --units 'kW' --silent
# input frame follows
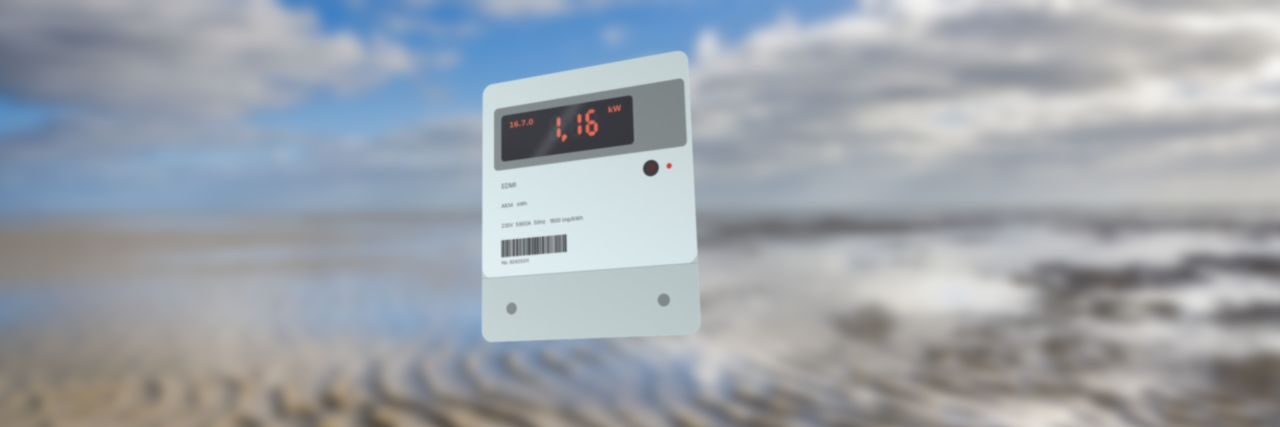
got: 1.16 kW
